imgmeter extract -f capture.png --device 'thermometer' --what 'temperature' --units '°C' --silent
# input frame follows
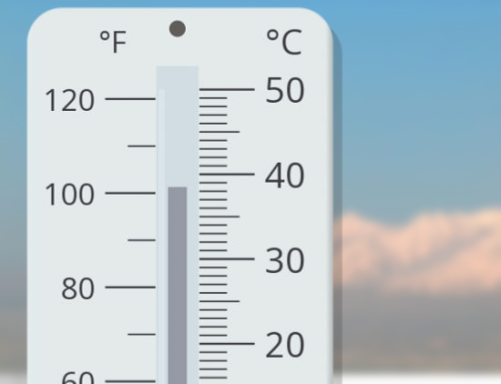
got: 38.5 °C
